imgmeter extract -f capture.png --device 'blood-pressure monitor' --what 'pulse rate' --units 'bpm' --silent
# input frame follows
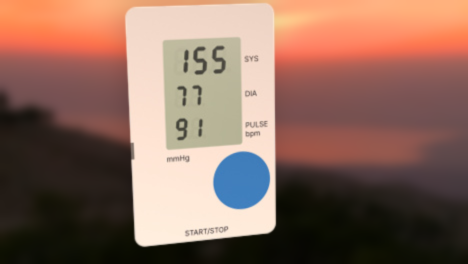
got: 91 bpm
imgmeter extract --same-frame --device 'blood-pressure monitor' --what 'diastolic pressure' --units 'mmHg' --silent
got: 77 mmHg
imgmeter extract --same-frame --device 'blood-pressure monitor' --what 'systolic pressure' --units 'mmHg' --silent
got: 155 mmHg
